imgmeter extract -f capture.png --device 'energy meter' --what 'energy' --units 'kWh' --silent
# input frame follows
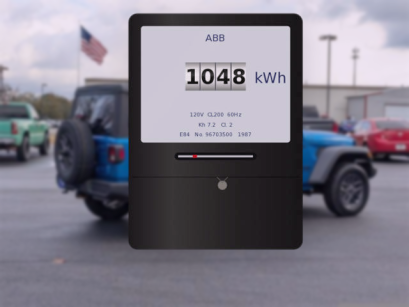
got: 1048 kWh
